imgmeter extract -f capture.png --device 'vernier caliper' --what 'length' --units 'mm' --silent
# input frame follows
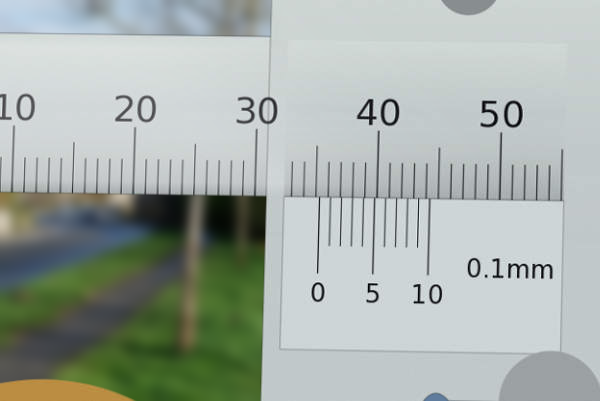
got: 35.3 mm
